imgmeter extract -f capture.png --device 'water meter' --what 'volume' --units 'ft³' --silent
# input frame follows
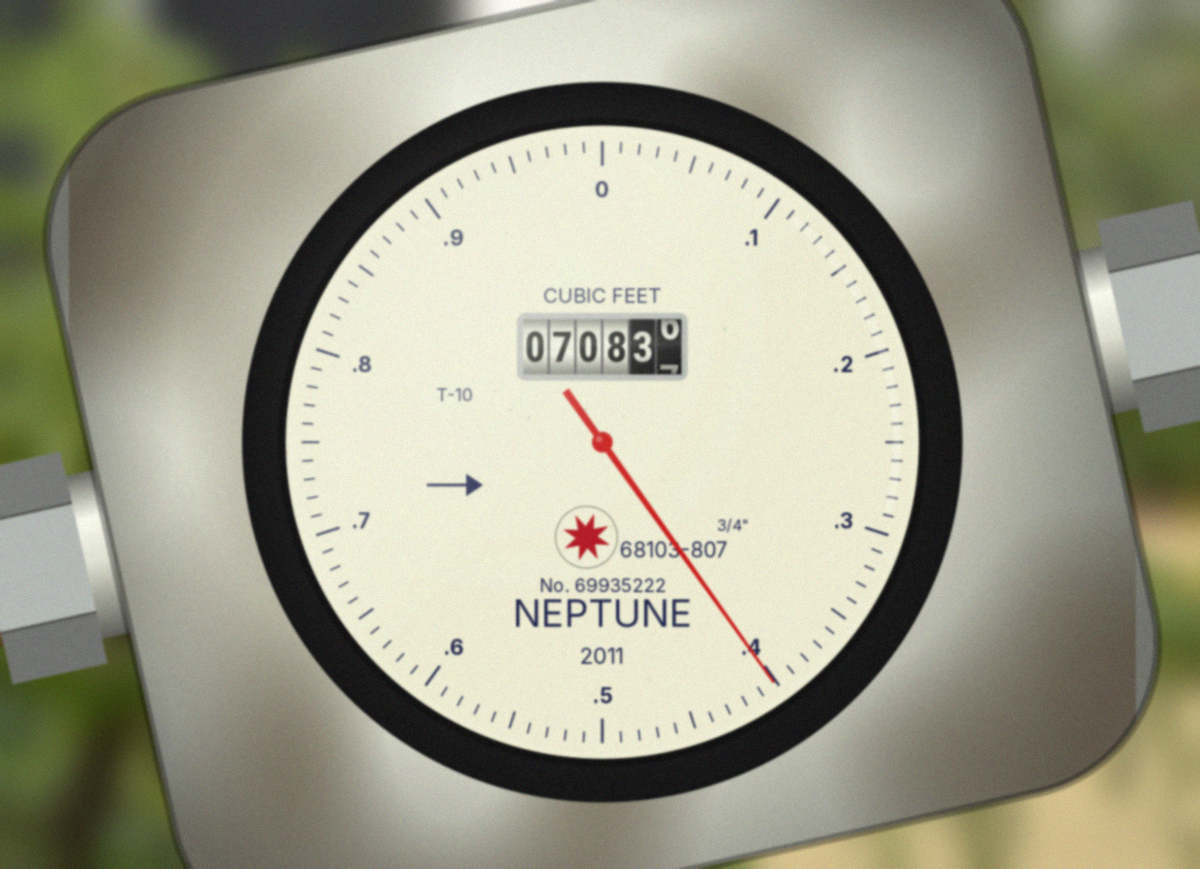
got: 70836.40 ft³
